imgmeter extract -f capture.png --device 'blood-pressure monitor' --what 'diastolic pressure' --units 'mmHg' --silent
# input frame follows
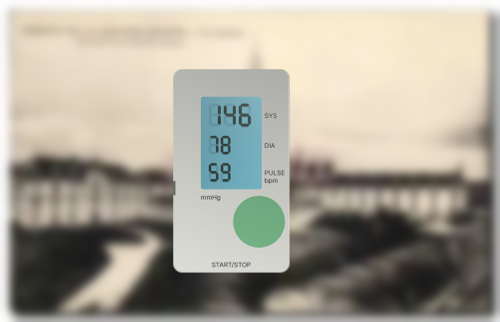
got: 78 mmHg
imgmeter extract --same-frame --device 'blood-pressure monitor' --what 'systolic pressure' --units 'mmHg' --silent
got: 146 mmHg
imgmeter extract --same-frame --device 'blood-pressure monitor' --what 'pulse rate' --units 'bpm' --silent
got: 59 bpm
